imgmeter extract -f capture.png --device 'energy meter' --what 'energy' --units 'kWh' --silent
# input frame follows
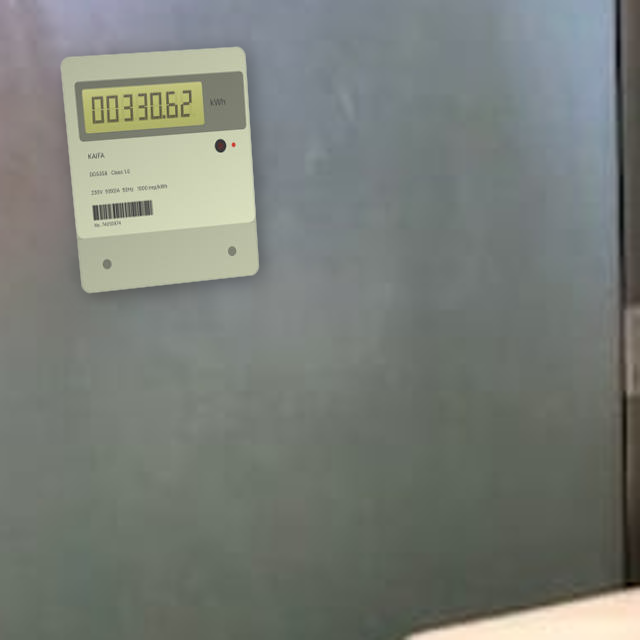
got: 330.62 kWh
